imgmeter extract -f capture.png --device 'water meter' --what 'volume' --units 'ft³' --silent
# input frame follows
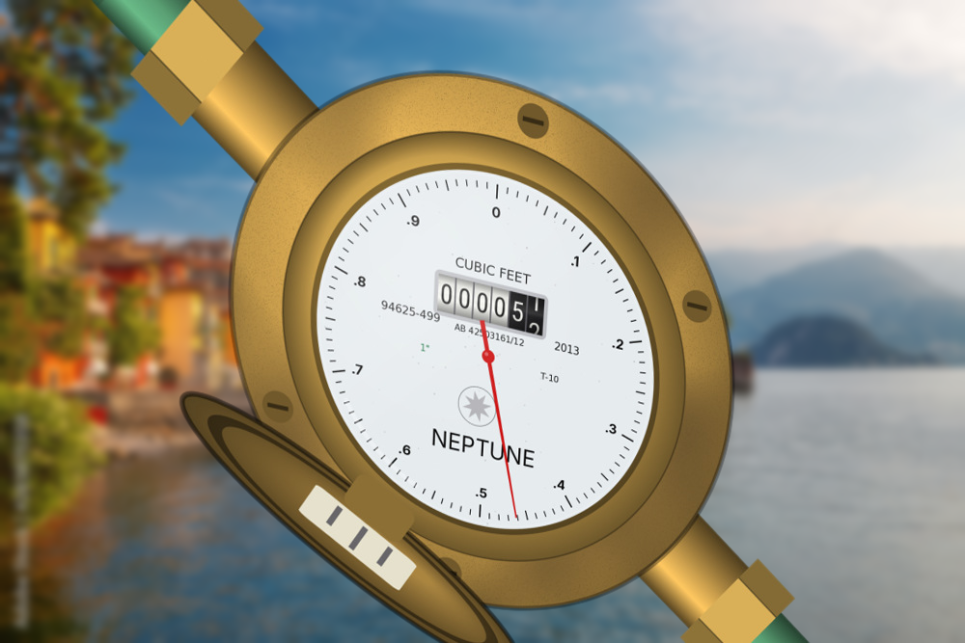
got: 51.46 ft³
